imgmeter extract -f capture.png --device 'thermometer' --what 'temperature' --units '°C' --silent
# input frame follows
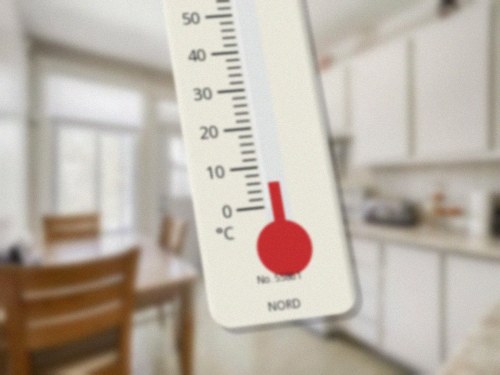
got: 6 °C
